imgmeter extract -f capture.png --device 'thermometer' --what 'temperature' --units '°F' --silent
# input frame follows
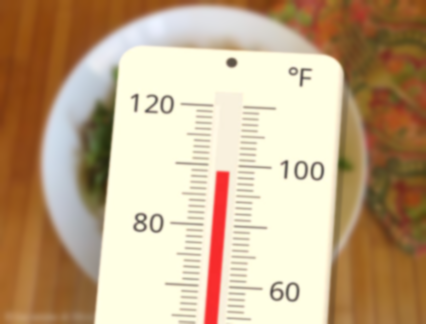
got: 98 °F
